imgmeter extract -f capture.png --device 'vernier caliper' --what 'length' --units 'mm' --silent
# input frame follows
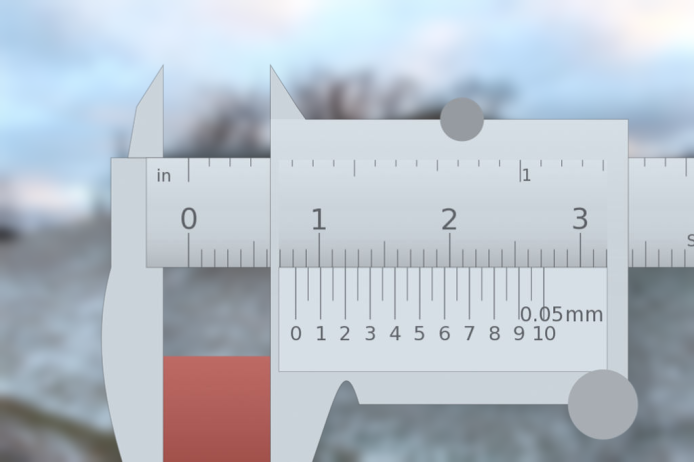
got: 8.2 mm
